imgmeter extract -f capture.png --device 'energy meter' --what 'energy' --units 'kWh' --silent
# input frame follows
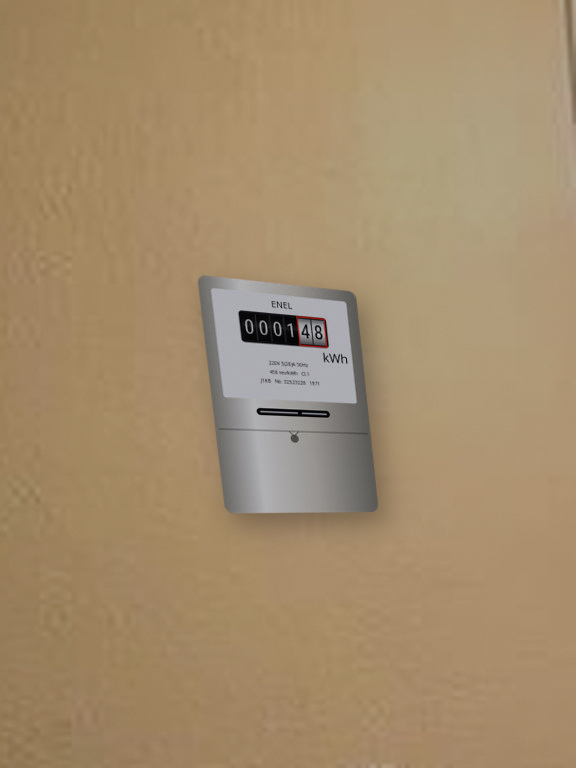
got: 1.48 kWh
